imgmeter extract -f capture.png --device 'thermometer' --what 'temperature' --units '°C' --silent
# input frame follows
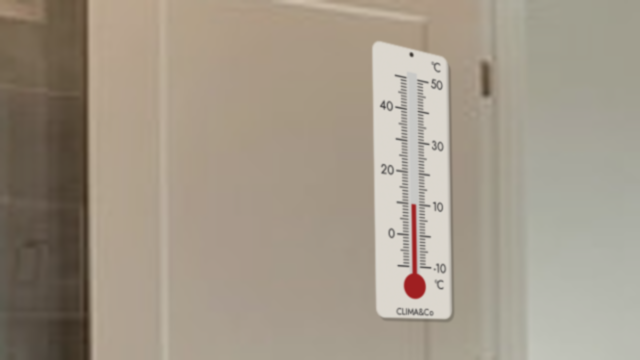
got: 10 °C
